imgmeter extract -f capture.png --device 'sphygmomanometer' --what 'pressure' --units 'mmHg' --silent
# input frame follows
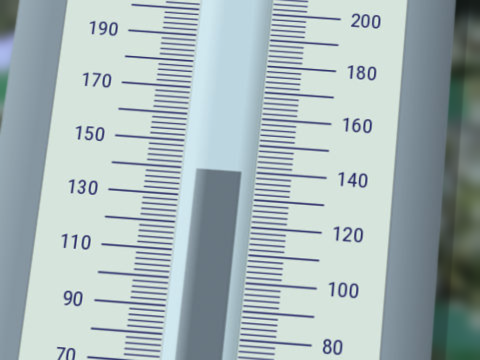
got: 140 mmHg
